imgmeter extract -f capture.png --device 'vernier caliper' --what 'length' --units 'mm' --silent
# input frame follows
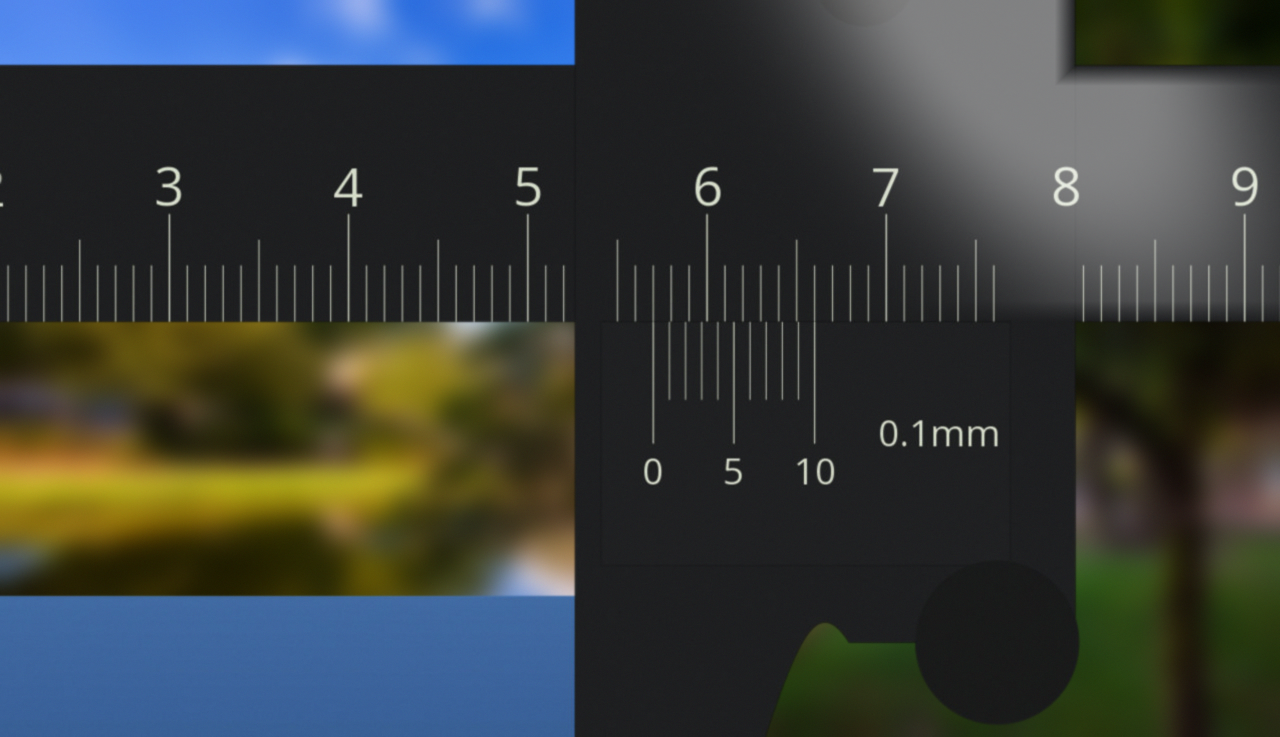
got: 57.0 mm
